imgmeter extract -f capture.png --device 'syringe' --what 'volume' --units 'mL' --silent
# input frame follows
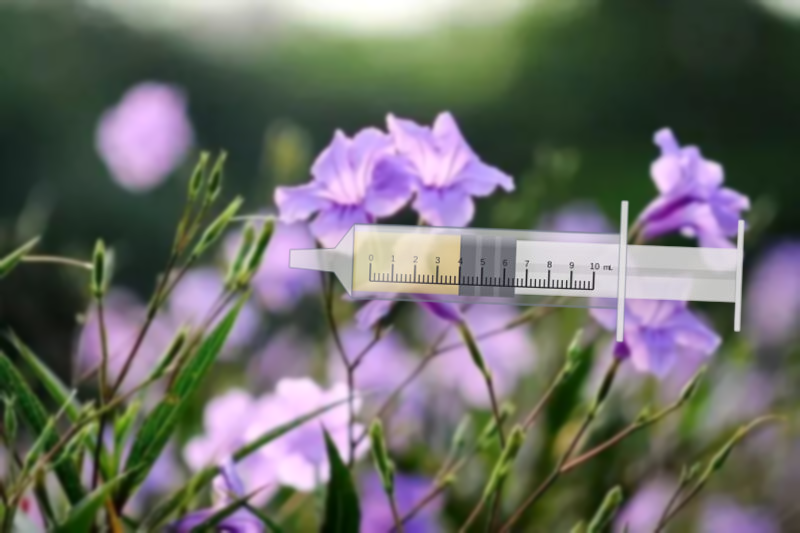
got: 4 mL
